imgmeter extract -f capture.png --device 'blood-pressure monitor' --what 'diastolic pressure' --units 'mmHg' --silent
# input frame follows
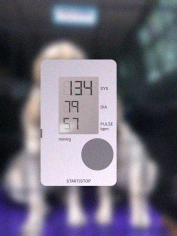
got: 79 mmHg
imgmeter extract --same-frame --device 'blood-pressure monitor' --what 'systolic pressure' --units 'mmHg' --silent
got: 134 mmHg
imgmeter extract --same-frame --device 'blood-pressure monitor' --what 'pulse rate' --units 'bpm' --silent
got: 57 bpm
